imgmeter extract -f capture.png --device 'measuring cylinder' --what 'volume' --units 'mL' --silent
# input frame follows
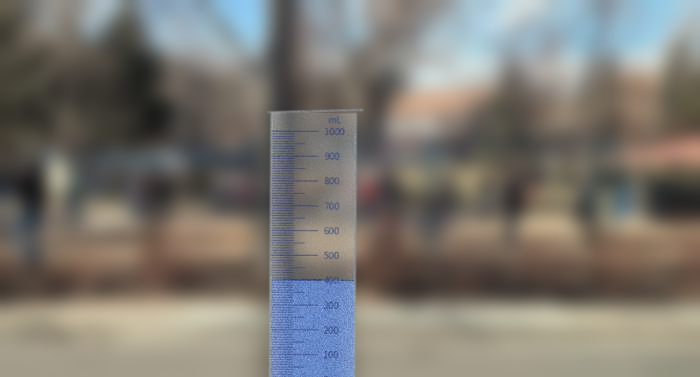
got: 400 mL
